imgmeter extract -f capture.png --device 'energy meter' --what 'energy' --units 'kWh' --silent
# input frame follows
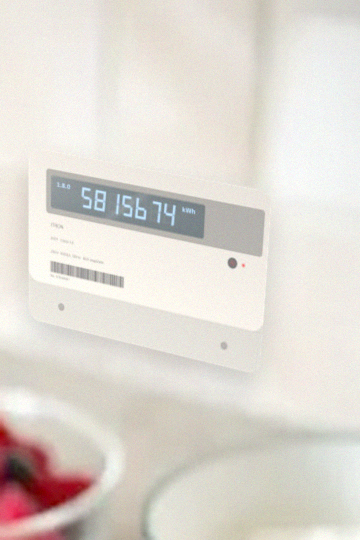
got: 5815674 kWh
